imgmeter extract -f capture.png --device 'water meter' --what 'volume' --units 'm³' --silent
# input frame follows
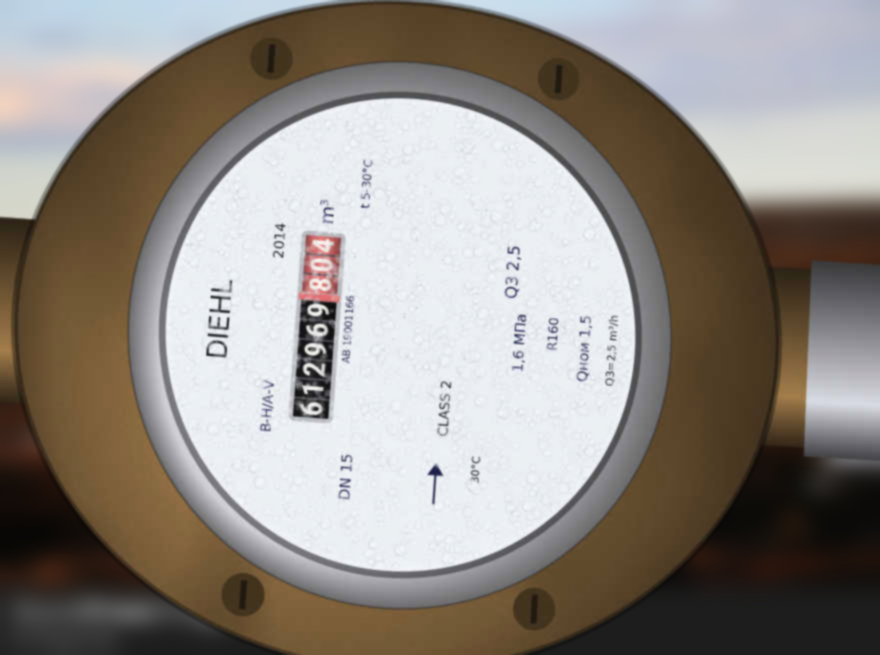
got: 612969.804 m³
